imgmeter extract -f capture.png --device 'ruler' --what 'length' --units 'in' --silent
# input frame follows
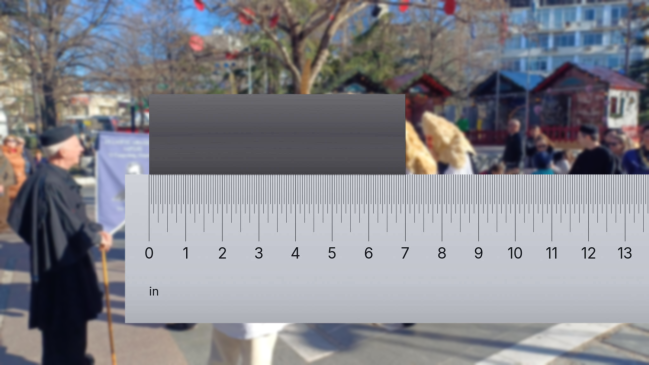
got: 7 in
